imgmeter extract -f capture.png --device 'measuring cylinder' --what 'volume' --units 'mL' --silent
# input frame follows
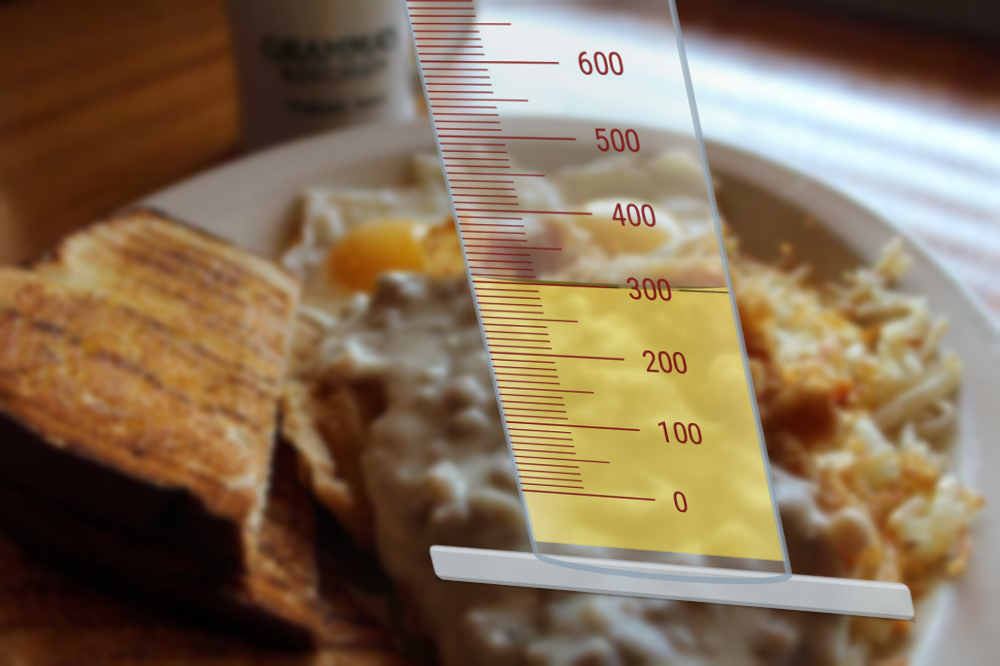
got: 300 mL
